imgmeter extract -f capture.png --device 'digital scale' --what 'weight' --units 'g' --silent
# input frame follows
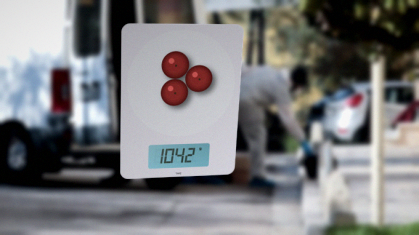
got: 1042 g
